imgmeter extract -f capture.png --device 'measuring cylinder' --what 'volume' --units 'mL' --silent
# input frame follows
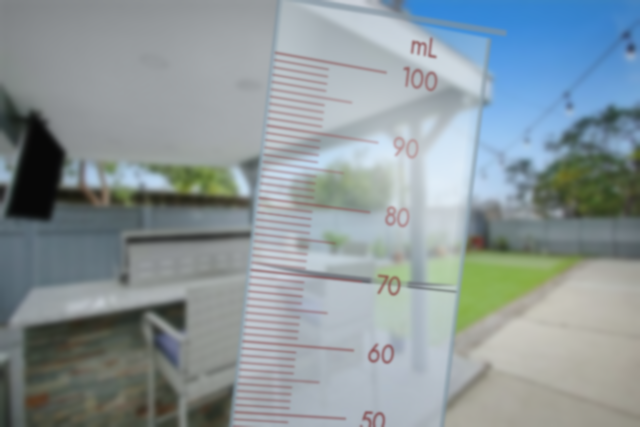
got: 70 mL
